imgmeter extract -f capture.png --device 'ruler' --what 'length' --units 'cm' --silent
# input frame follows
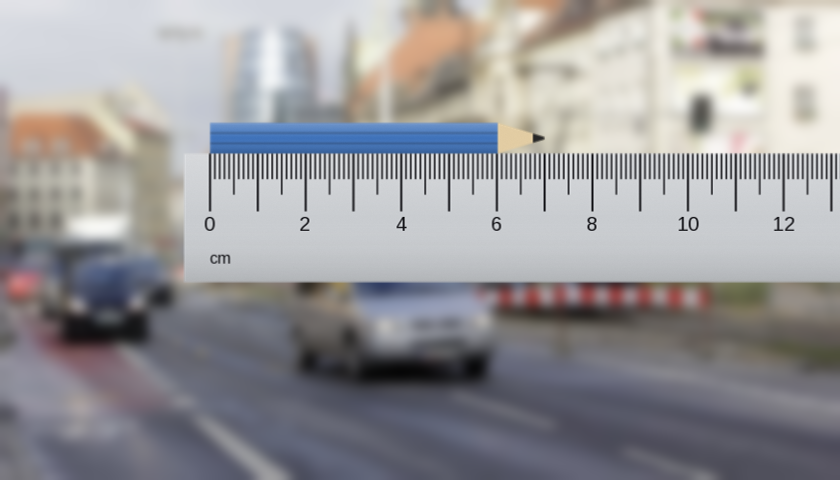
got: 7 cm
